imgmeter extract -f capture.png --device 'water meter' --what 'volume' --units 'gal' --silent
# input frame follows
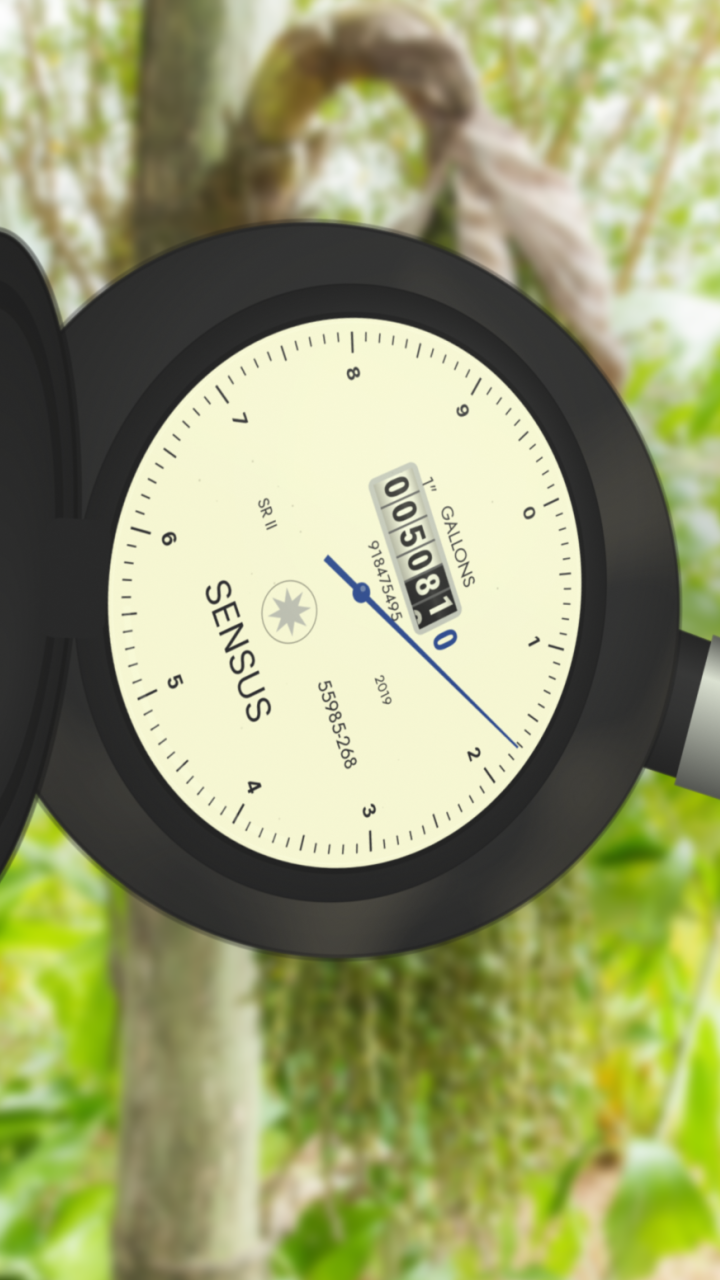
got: 50811.7 gal
